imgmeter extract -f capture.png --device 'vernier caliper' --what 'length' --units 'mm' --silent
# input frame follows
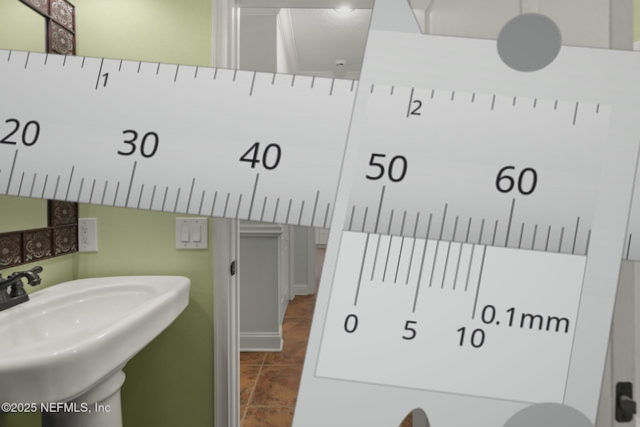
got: 49.5 mm
